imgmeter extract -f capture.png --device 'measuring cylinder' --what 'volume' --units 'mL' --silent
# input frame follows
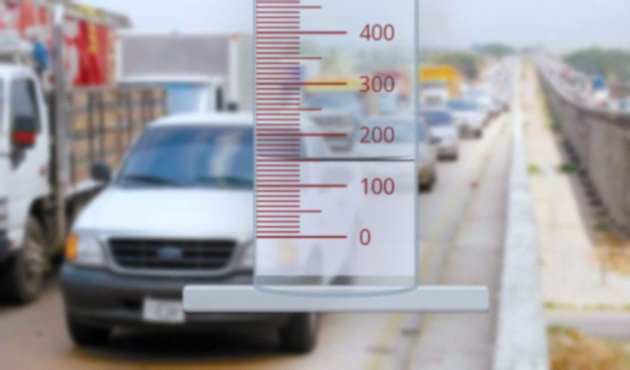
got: 150 mL
